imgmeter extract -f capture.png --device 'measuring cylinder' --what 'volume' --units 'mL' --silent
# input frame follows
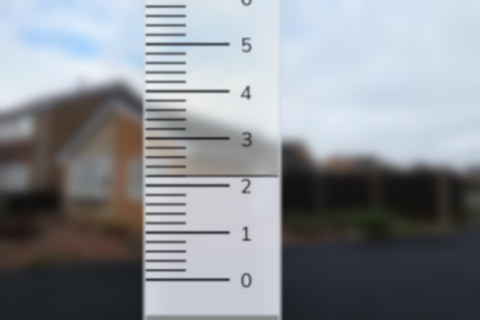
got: 2.2 mL
